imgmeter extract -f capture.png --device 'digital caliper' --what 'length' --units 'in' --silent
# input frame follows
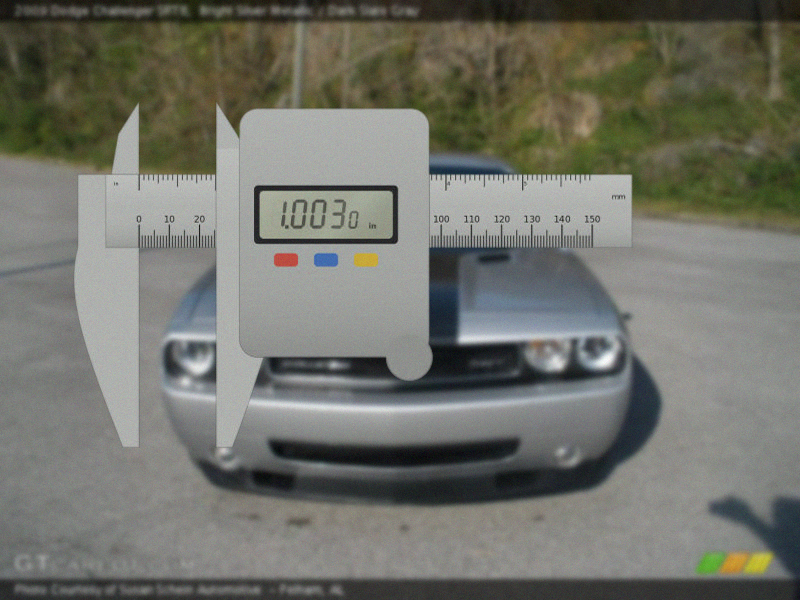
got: 1.0030 in
